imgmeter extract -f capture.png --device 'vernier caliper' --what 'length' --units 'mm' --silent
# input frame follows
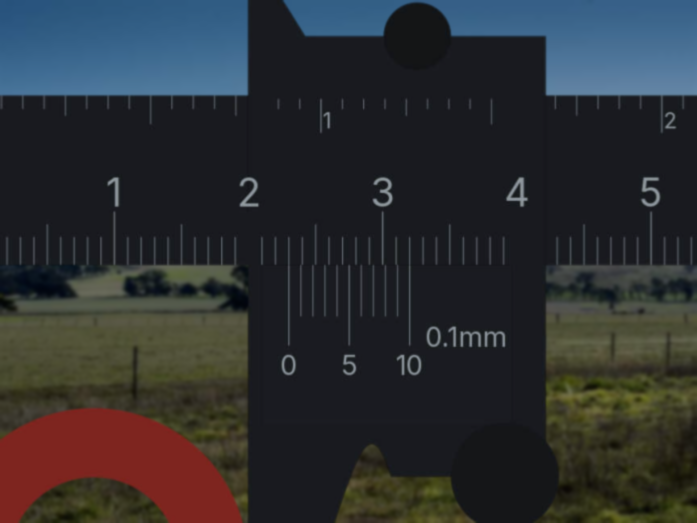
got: 23.0 mm
